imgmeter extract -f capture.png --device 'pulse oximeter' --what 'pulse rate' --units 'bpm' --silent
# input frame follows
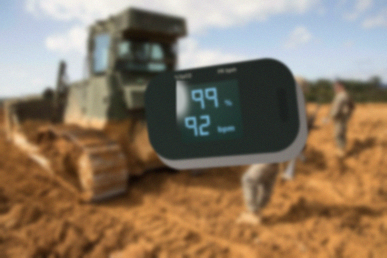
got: 92 bpm
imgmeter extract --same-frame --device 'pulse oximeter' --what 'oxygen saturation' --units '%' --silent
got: 99 %
